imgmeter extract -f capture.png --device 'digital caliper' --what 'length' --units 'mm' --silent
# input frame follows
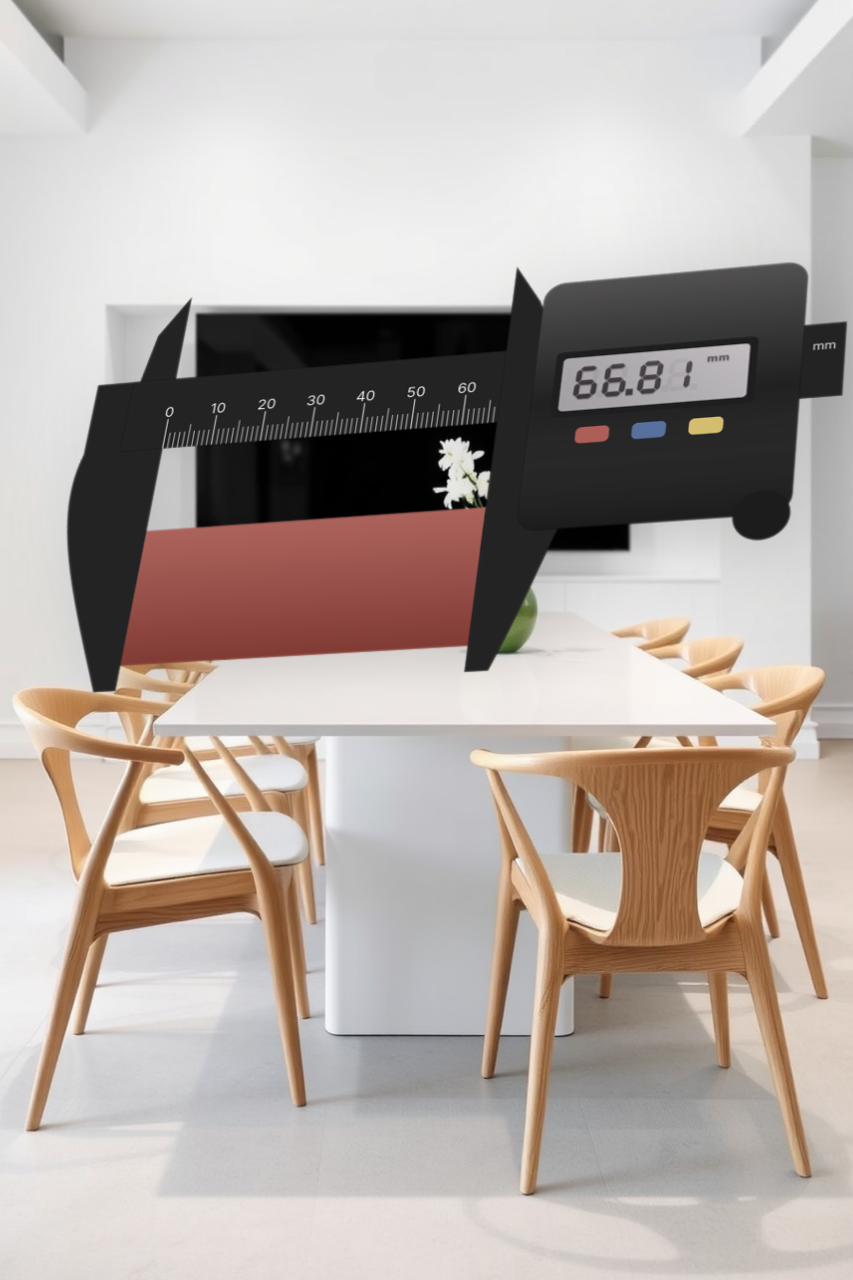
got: 66.81 mm
